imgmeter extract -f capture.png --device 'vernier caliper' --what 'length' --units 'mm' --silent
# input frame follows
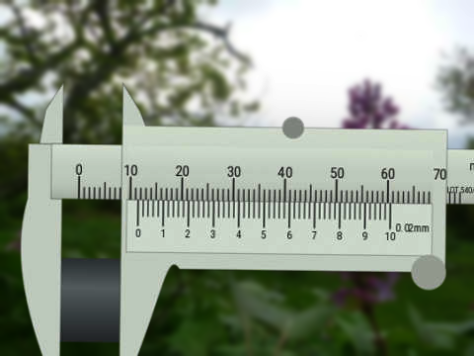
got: 11.5 mm
